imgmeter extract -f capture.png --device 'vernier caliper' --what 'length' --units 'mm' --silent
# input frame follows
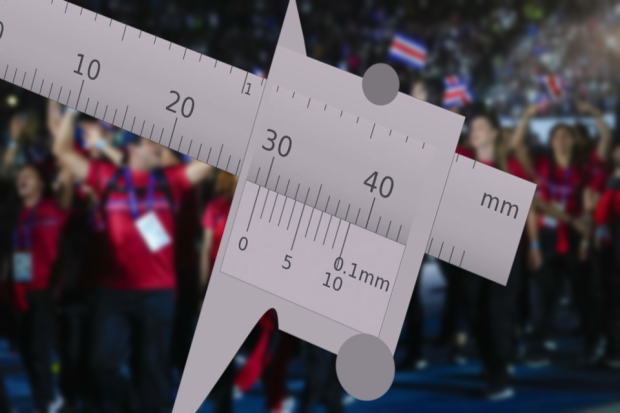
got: 29.5 mm
